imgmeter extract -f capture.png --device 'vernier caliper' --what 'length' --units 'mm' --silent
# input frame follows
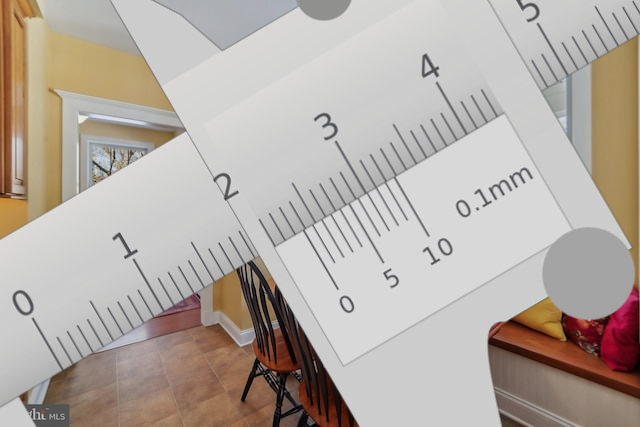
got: 23.8 mm
